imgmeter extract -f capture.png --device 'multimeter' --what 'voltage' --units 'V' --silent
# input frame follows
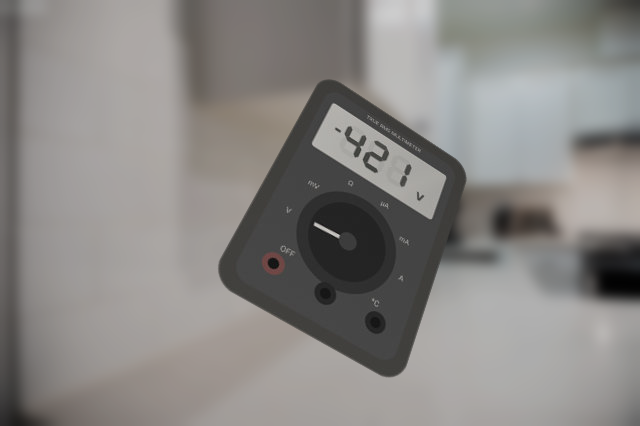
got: -421 V
